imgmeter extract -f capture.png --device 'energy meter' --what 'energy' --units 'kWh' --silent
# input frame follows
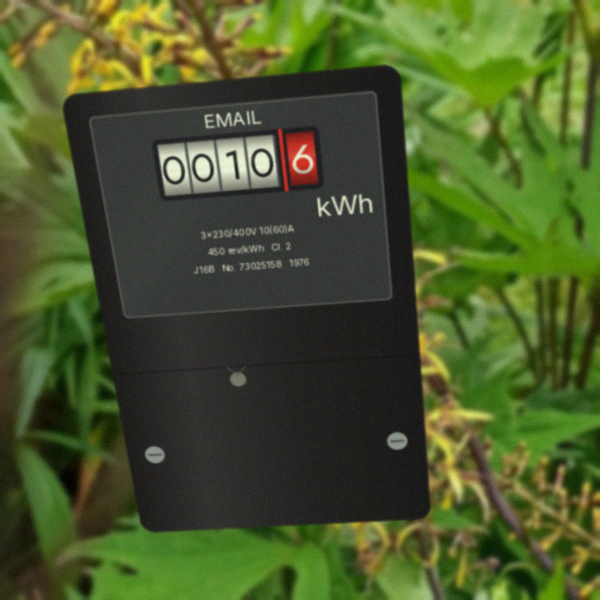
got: 10.6 kWh
